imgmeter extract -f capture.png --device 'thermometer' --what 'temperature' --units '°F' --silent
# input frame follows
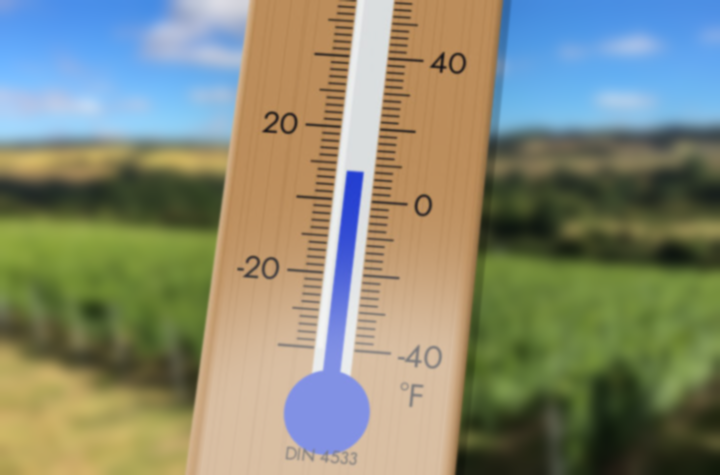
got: 8 °F
